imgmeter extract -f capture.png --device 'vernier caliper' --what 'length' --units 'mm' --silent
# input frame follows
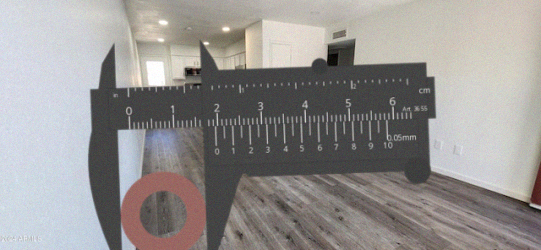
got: 19.5 mm
